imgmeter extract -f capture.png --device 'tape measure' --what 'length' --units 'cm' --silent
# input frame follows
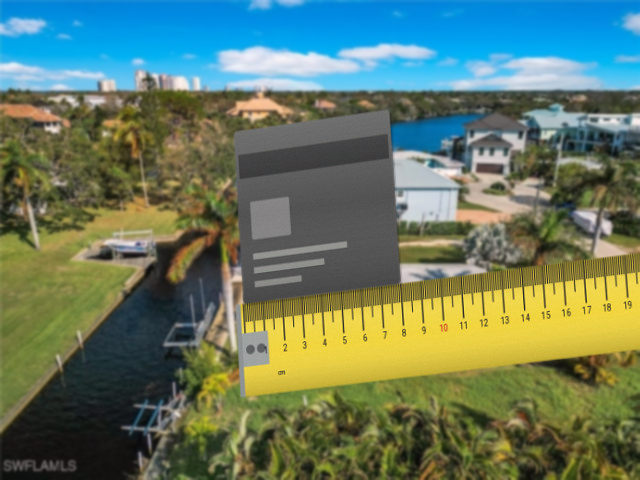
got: 8 cm
